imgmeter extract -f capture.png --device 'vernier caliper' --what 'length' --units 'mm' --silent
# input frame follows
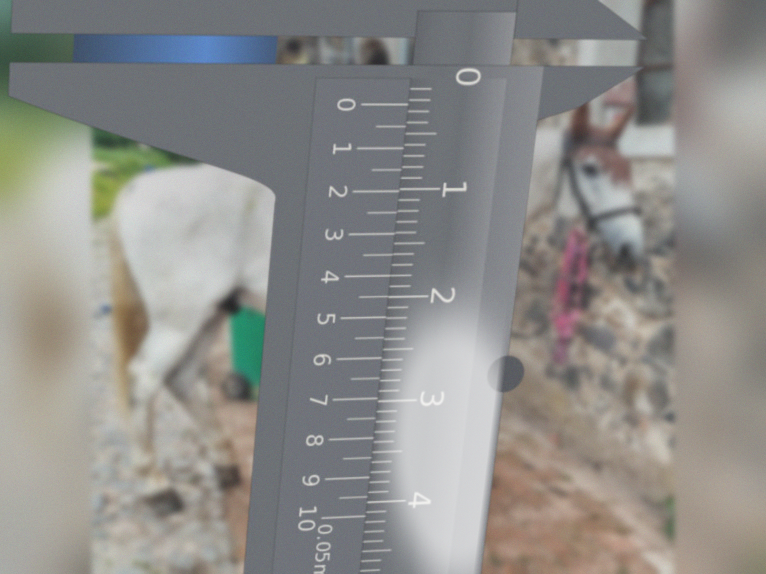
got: 2.4 mm
